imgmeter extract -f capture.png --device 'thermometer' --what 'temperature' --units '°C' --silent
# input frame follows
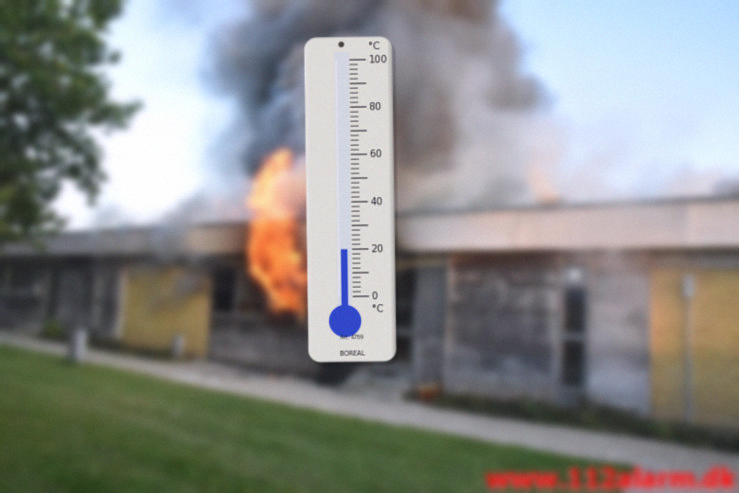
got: 20 °C
